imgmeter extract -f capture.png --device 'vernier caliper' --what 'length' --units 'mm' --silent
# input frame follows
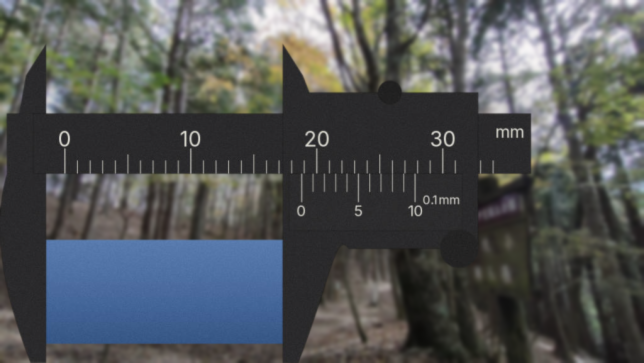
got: 18.8 mm
